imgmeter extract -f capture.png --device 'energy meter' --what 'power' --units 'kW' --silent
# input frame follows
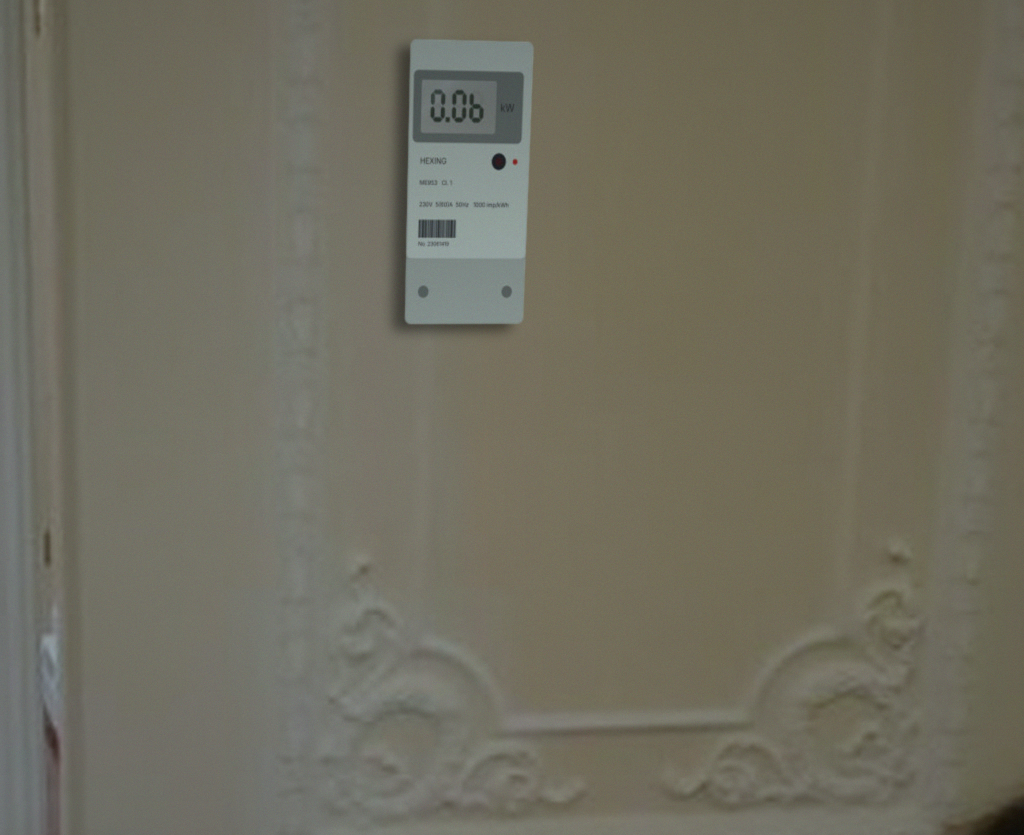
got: 0.06 kW
